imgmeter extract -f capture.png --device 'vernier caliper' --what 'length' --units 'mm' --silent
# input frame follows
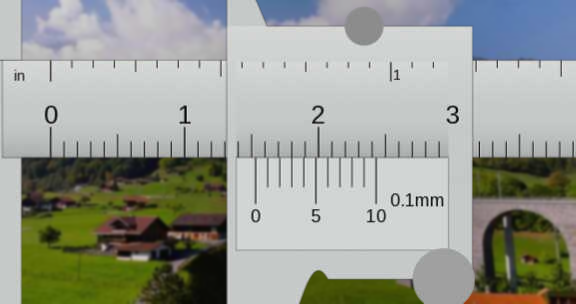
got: 15.3 mm
